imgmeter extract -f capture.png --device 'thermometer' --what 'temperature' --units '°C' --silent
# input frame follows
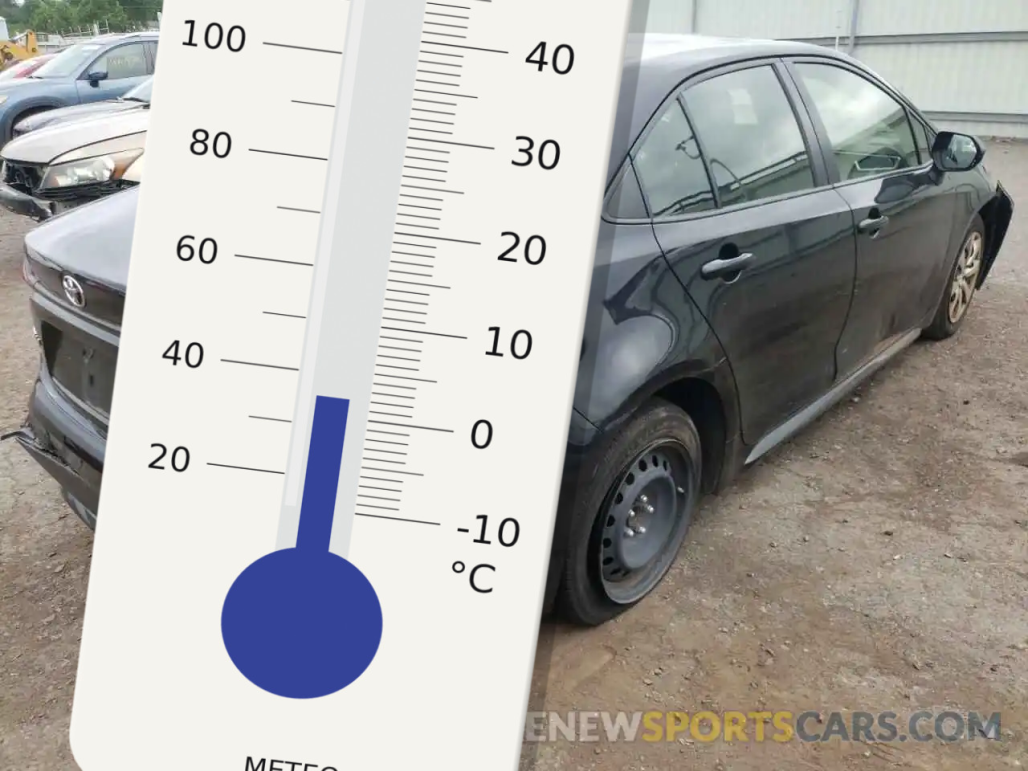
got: 2 °C
